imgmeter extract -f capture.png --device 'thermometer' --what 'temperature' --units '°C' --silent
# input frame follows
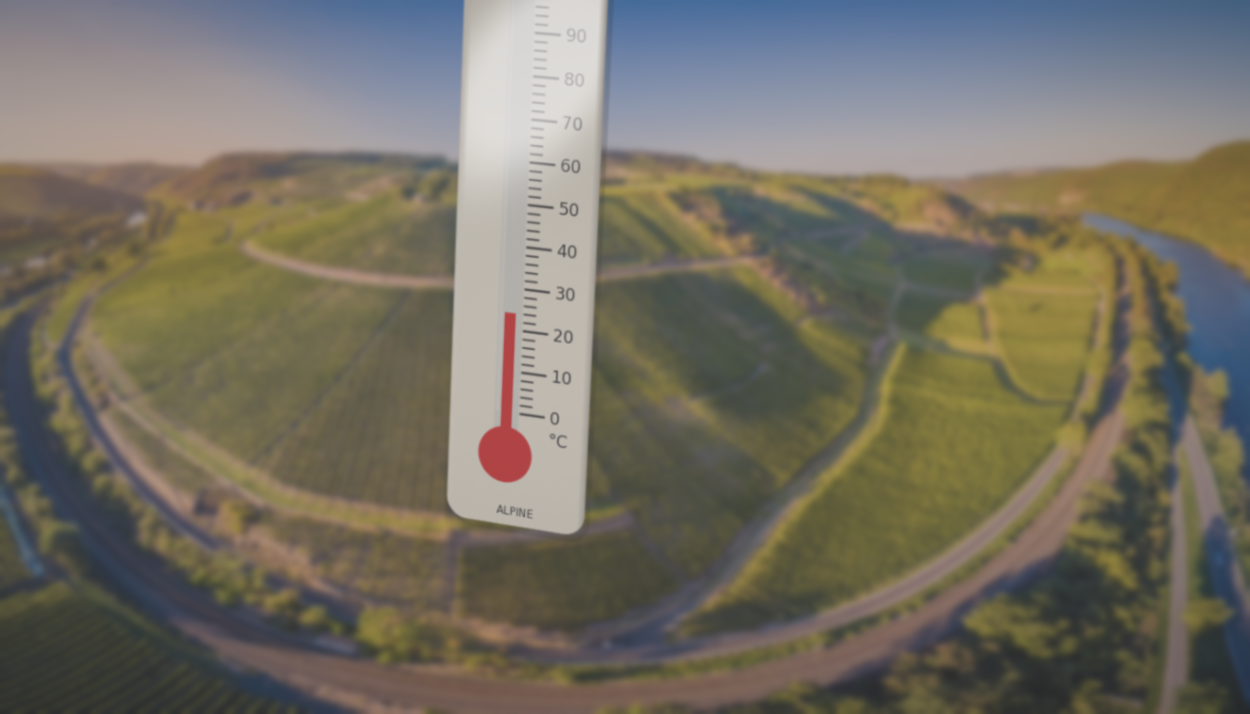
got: 24 °C
